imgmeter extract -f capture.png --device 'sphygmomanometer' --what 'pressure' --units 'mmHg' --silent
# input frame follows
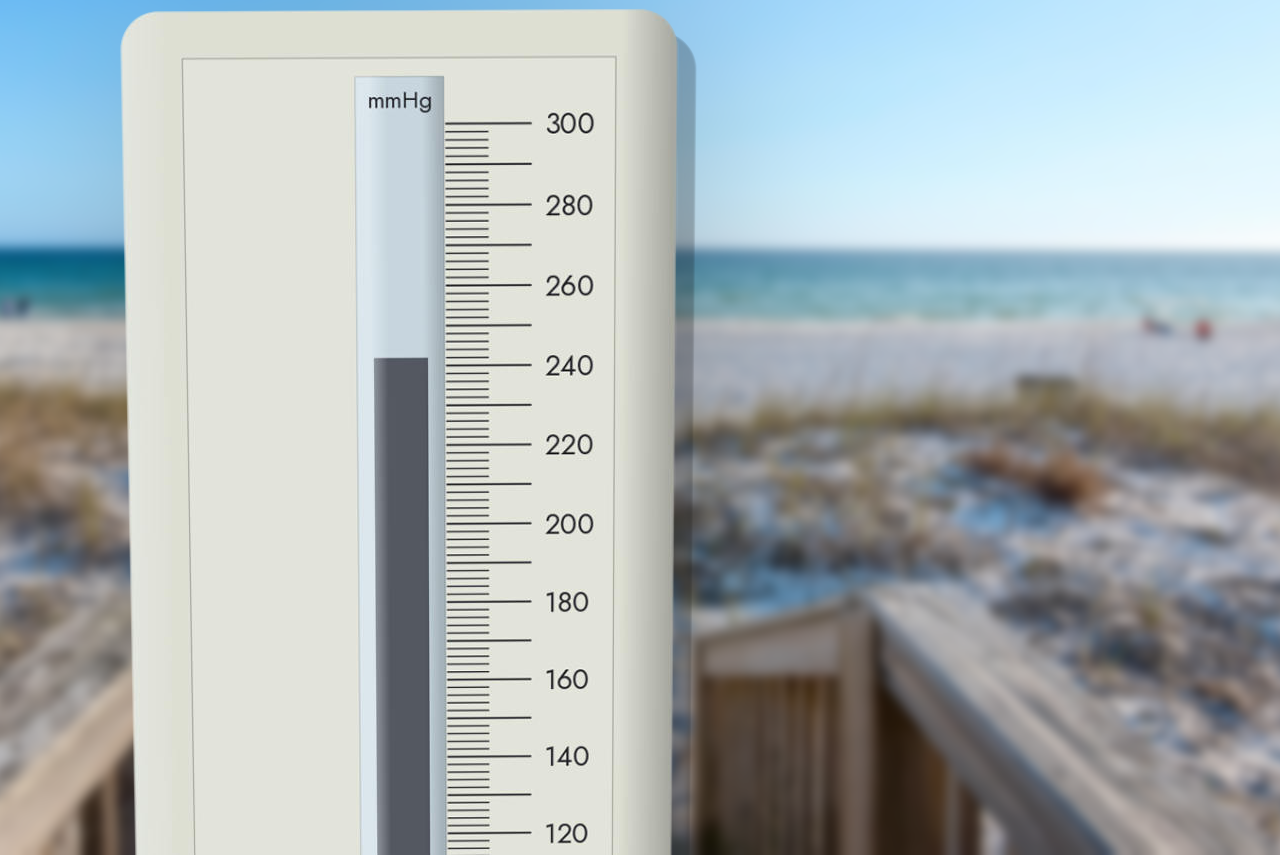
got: 242 mmHg
